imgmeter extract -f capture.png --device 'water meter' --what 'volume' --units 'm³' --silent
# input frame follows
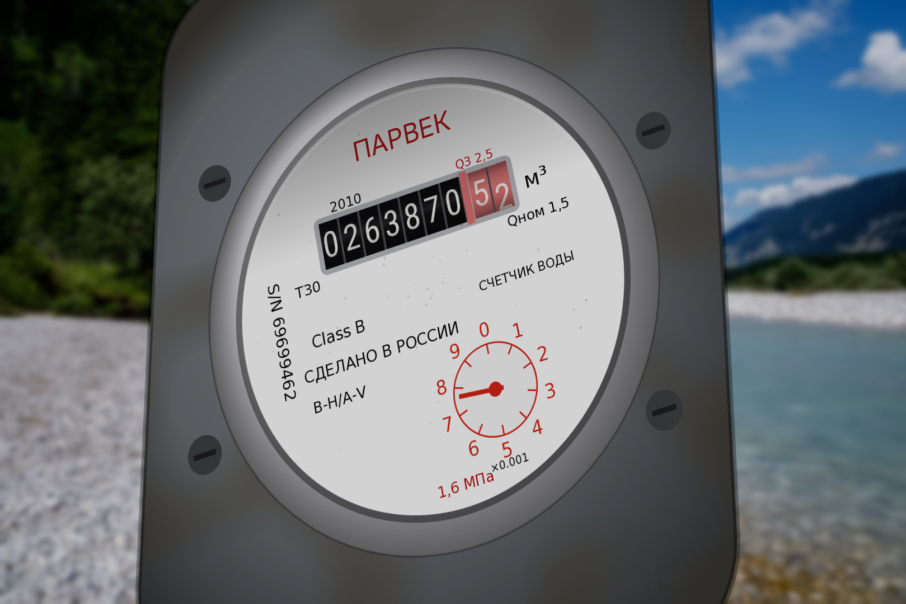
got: 263870.517 m³
